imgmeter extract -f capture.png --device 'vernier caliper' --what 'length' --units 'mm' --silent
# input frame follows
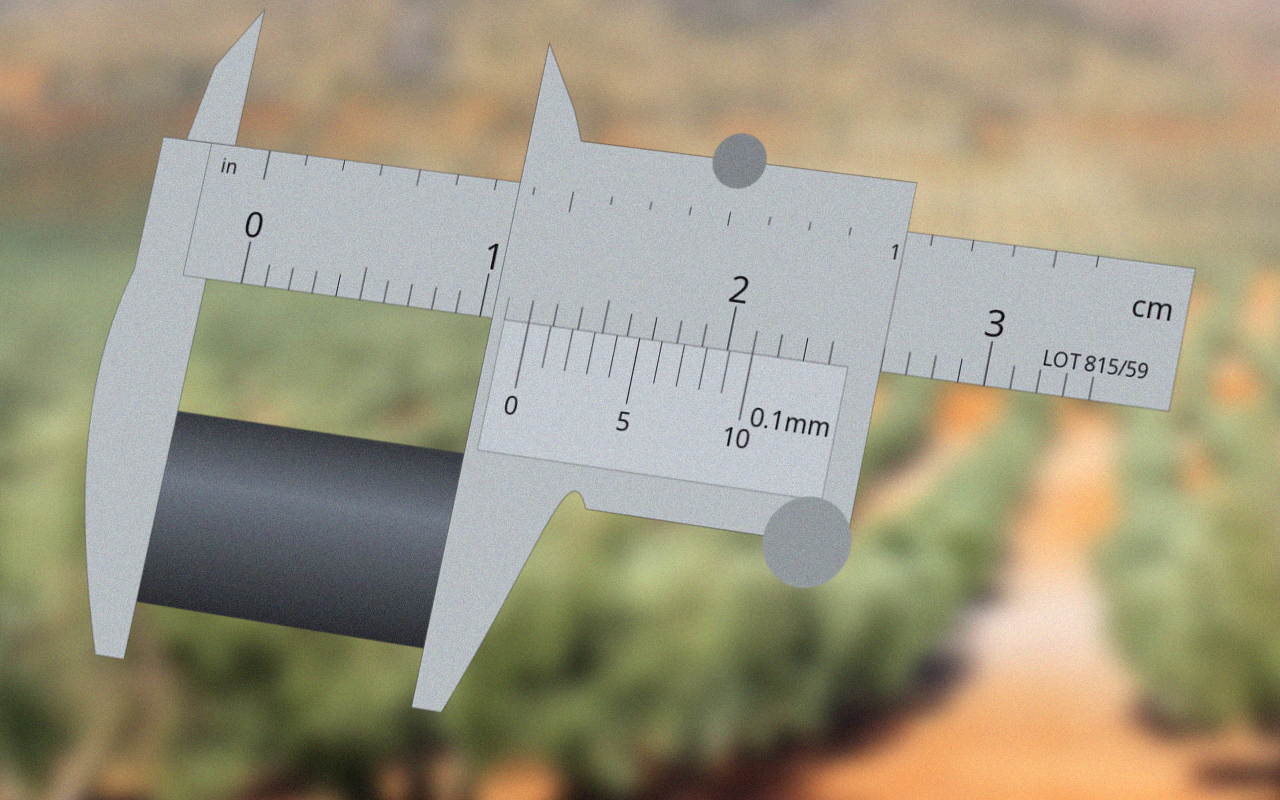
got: 12.0 mm
